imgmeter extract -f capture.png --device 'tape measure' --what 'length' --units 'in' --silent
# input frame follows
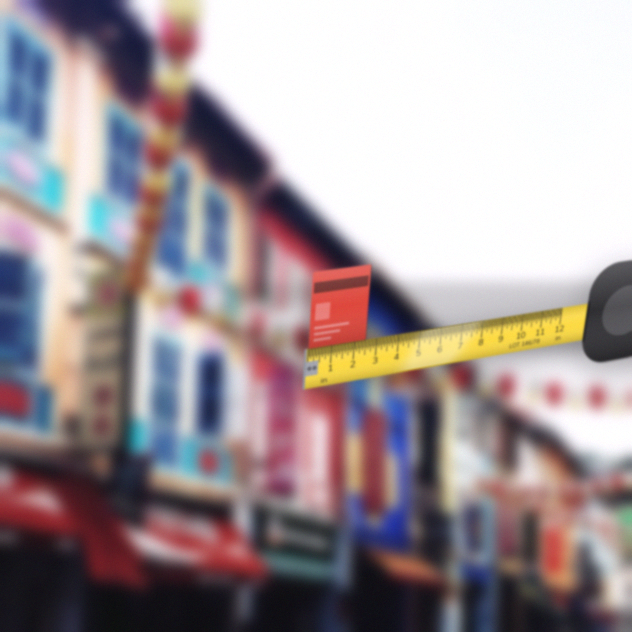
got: 2.5 in
